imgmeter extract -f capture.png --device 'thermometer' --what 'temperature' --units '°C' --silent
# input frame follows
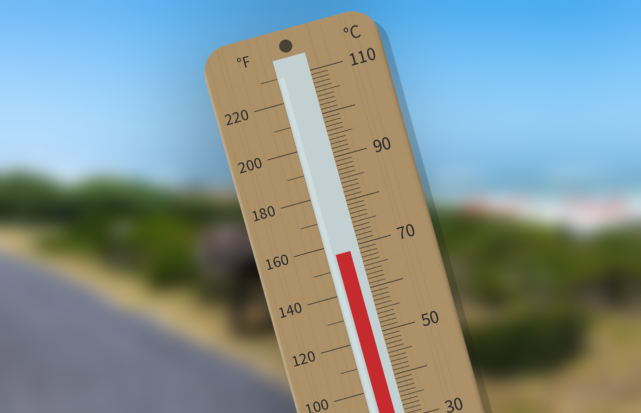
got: 69 °C
